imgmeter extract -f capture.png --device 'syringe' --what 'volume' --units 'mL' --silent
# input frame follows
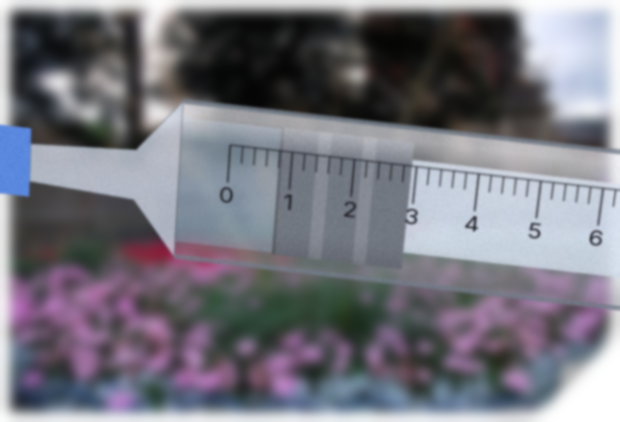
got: 0.8 mL
